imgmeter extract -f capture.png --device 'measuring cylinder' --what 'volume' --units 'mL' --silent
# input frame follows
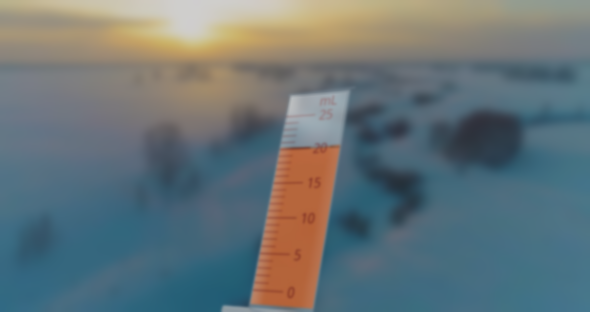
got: 20 mL
